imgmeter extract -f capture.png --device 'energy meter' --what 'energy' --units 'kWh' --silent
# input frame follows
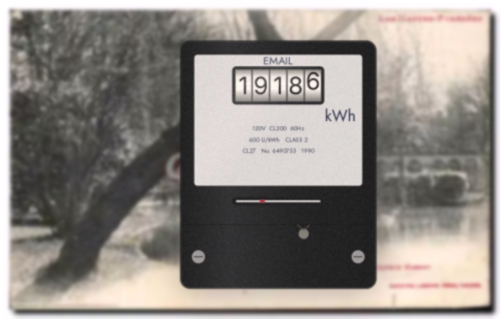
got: 19186 kWh
